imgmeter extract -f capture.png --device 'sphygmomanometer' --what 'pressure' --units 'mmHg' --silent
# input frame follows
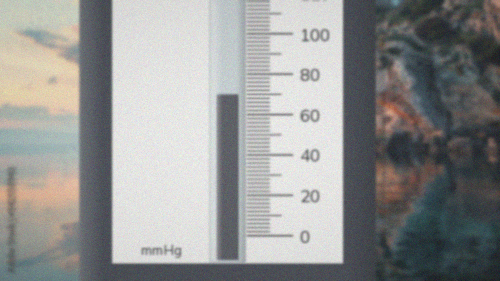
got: 70 mmHg
